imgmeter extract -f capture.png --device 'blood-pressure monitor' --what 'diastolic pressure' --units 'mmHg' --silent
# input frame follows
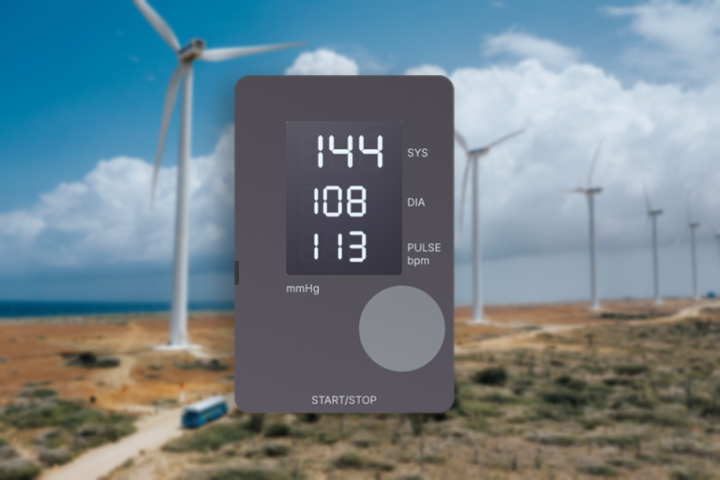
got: 108 mmHg
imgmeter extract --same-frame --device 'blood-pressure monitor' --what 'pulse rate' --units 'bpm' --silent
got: 113 bpm
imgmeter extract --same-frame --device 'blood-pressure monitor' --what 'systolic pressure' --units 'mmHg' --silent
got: 144 mmHg
